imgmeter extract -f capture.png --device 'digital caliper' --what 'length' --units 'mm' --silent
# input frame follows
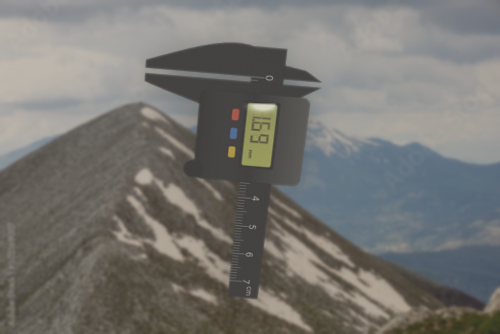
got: 1.69 mm
